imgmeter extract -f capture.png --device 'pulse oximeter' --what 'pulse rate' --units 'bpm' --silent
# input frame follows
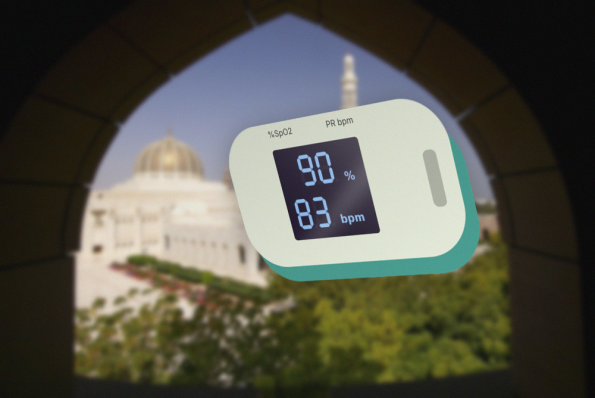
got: 83 bpm
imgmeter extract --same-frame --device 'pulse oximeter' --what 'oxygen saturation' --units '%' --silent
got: 90 %
